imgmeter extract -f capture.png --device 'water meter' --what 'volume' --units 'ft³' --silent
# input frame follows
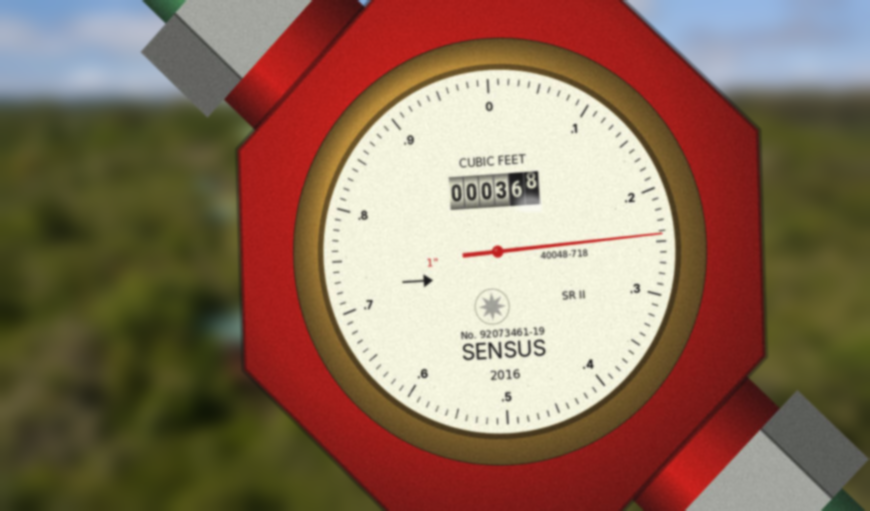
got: 368.24 ft³
